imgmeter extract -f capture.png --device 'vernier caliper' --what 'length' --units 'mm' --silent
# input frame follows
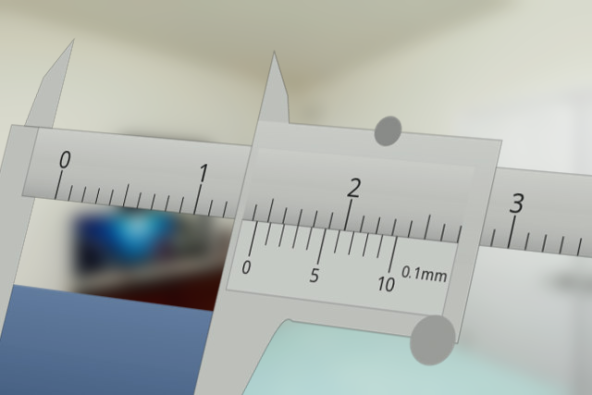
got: 14.3 mm
